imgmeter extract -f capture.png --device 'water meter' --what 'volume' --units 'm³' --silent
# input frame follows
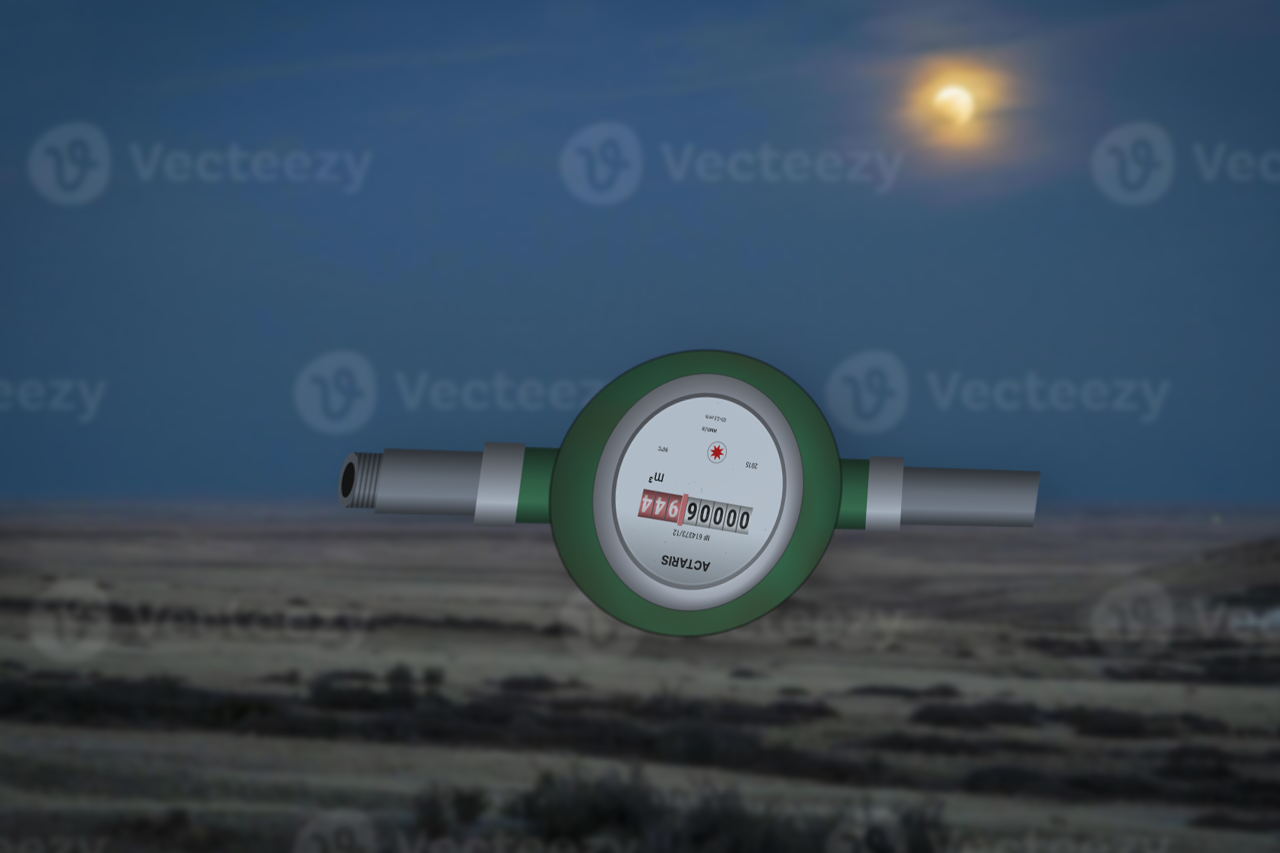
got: 6.944 m³
